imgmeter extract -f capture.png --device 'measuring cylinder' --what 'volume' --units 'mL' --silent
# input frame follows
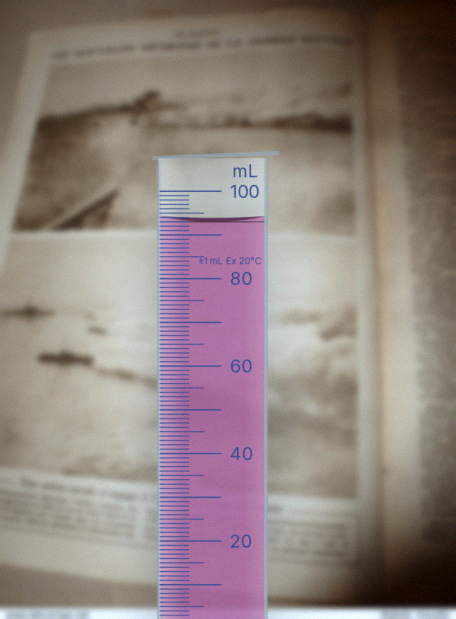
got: 93 mL
